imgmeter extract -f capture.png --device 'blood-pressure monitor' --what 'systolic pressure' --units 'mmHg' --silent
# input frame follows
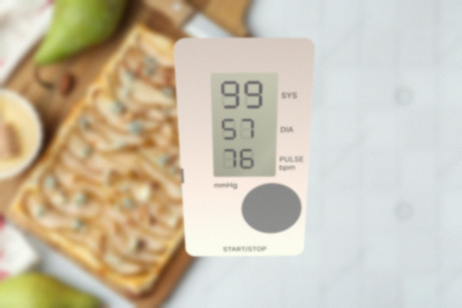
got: 99 mmHg
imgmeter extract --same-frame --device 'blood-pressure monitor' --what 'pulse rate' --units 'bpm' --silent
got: 76 bpm
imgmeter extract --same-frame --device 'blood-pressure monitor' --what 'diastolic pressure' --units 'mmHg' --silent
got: 57 mmHg
